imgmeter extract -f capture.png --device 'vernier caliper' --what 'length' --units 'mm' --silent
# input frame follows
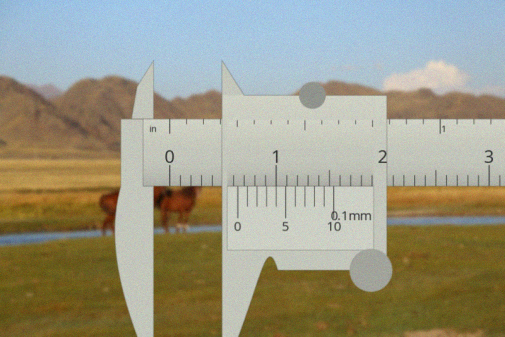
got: 6.4 mm
